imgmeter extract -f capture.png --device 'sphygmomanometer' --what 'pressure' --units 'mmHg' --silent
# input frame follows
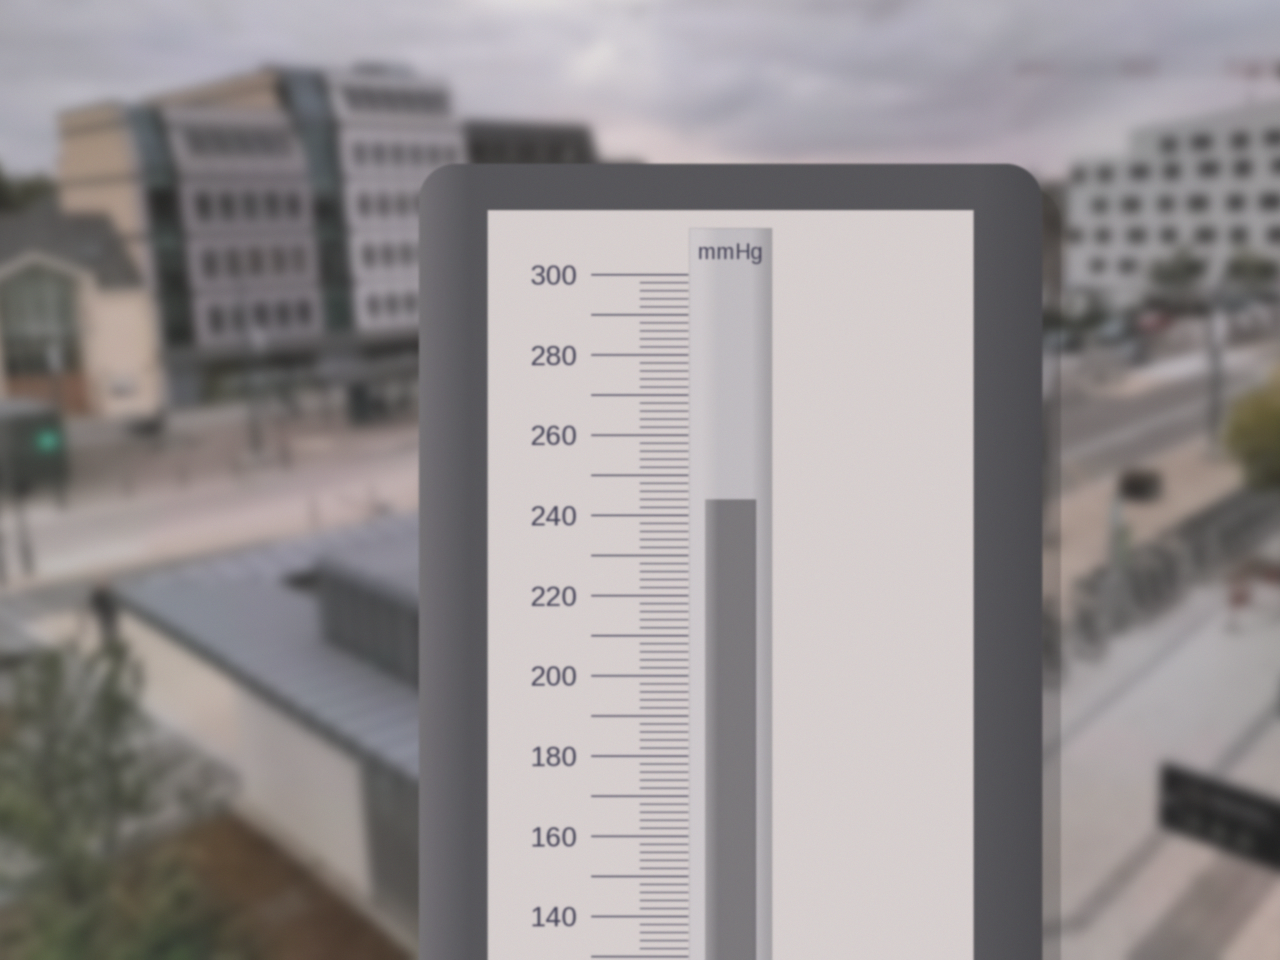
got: 244 mmHg
